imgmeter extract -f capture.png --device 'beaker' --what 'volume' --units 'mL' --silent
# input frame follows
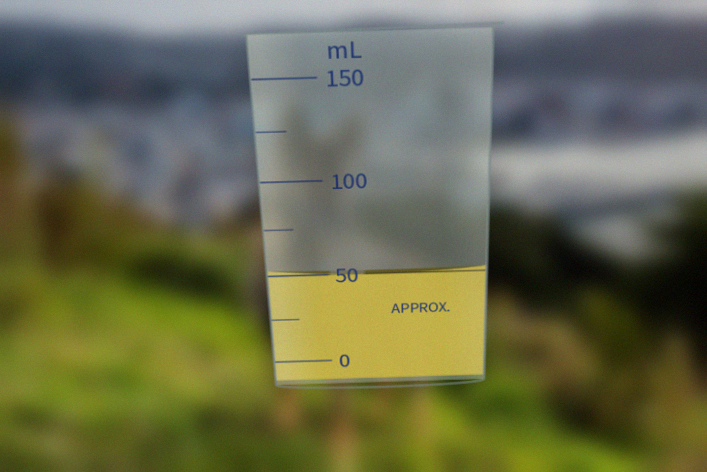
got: 50 mL
